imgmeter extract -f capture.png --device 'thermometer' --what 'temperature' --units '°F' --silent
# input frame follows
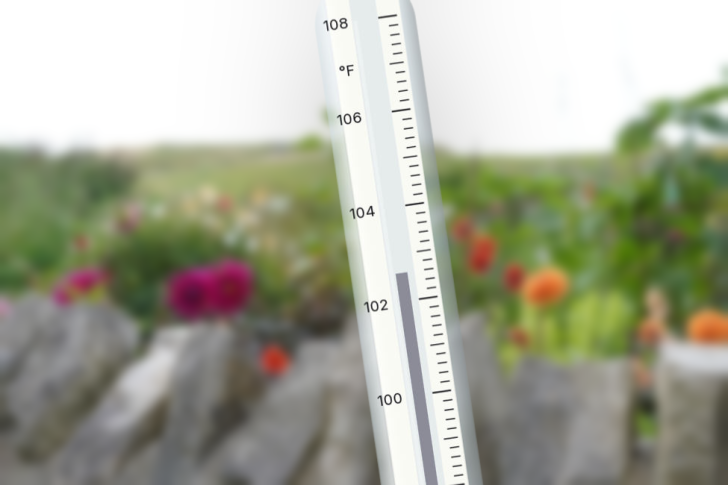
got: 102.6 °F
